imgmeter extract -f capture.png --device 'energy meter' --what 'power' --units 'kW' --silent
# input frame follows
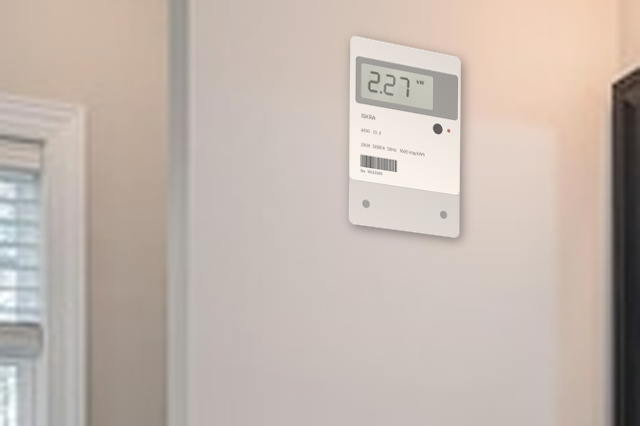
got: 2.27 kW
